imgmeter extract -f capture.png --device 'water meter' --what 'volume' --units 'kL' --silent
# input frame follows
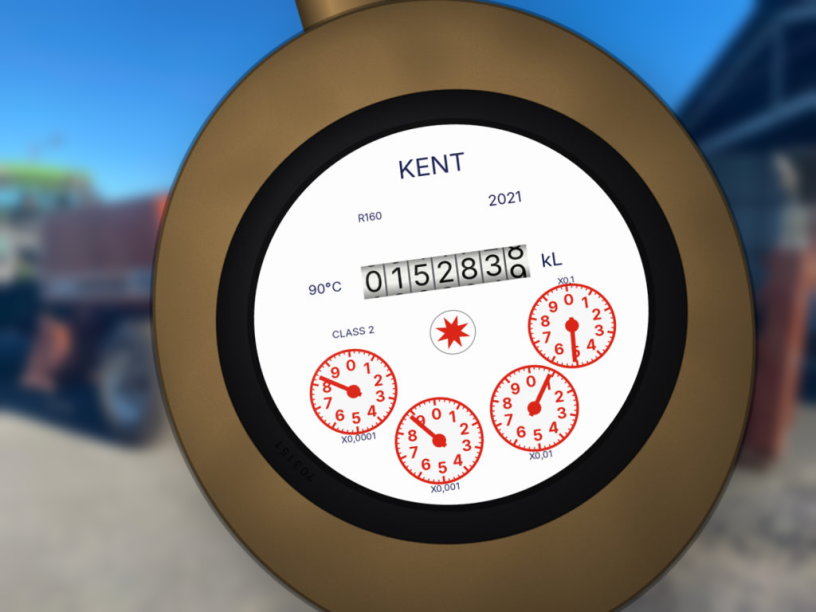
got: 152838.5088 kL
